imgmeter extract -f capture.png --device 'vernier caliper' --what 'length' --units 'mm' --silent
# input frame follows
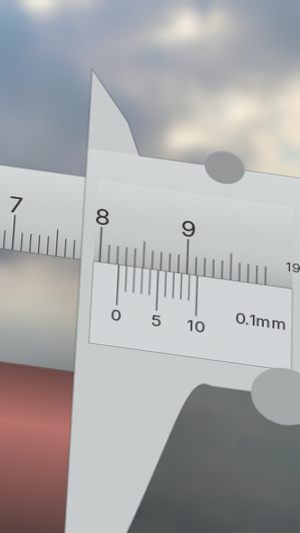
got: 82.2 mm
